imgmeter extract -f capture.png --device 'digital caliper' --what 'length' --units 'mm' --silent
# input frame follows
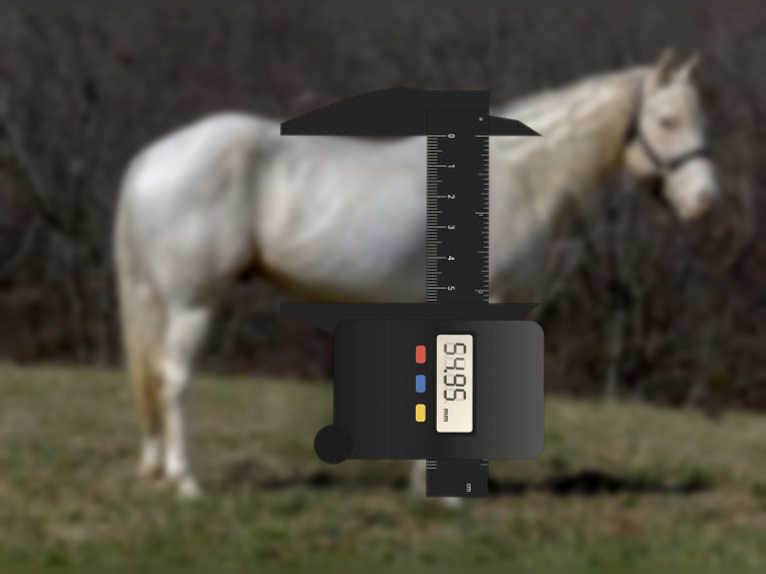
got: 54.95 mm
